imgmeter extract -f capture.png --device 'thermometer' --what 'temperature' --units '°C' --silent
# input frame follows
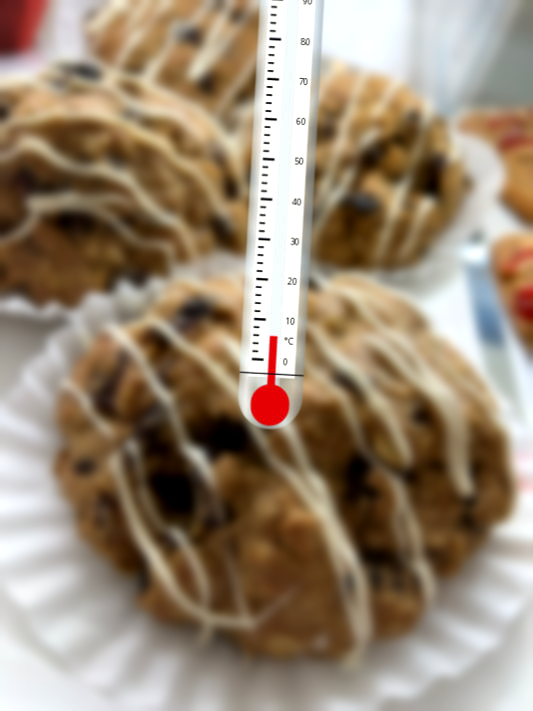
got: 6 °C
